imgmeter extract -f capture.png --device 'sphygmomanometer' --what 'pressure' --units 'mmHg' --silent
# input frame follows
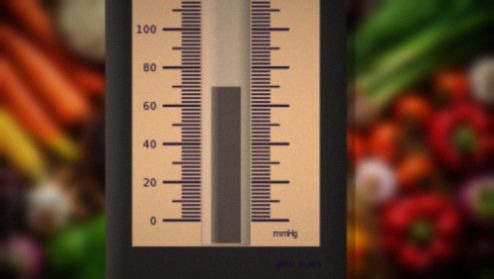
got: 70 mmHg
